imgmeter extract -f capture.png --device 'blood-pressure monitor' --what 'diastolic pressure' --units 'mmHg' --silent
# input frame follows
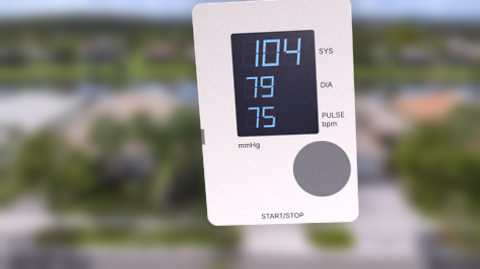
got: 79 mmHg
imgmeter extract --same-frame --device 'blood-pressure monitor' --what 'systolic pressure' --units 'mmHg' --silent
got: 104 mmHg
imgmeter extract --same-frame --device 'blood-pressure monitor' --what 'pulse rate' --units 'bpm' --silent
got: 75 bpm
